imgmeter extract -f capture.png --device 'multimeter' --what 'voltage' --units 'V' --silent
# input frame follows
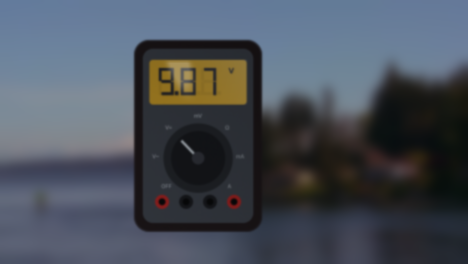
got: 9.87 V
